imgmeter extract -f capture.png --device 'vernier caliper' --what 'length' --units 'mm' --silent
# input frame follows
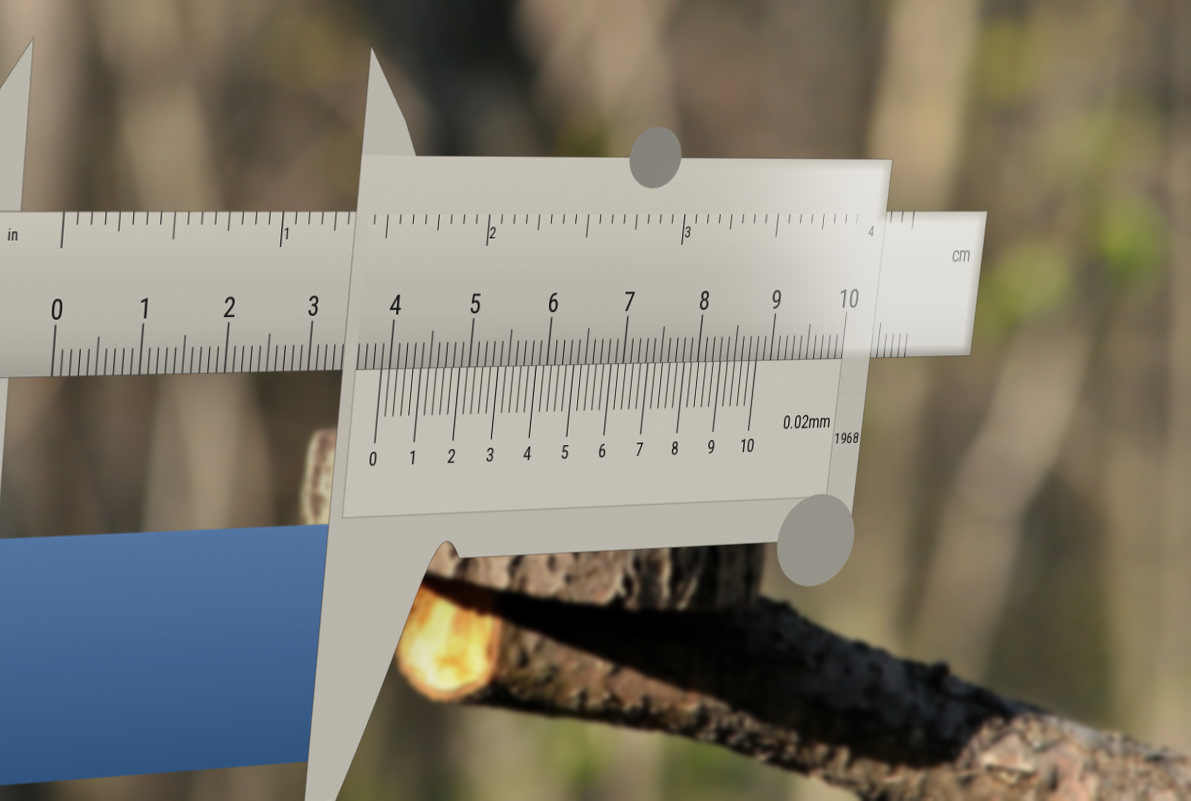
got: 39.0 mm
